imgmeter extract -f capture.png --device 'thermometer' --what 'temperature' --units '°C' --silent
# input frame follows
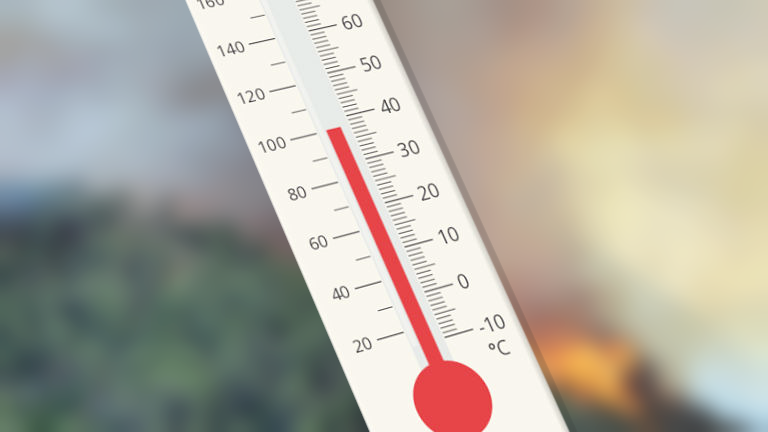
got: 38 °C
